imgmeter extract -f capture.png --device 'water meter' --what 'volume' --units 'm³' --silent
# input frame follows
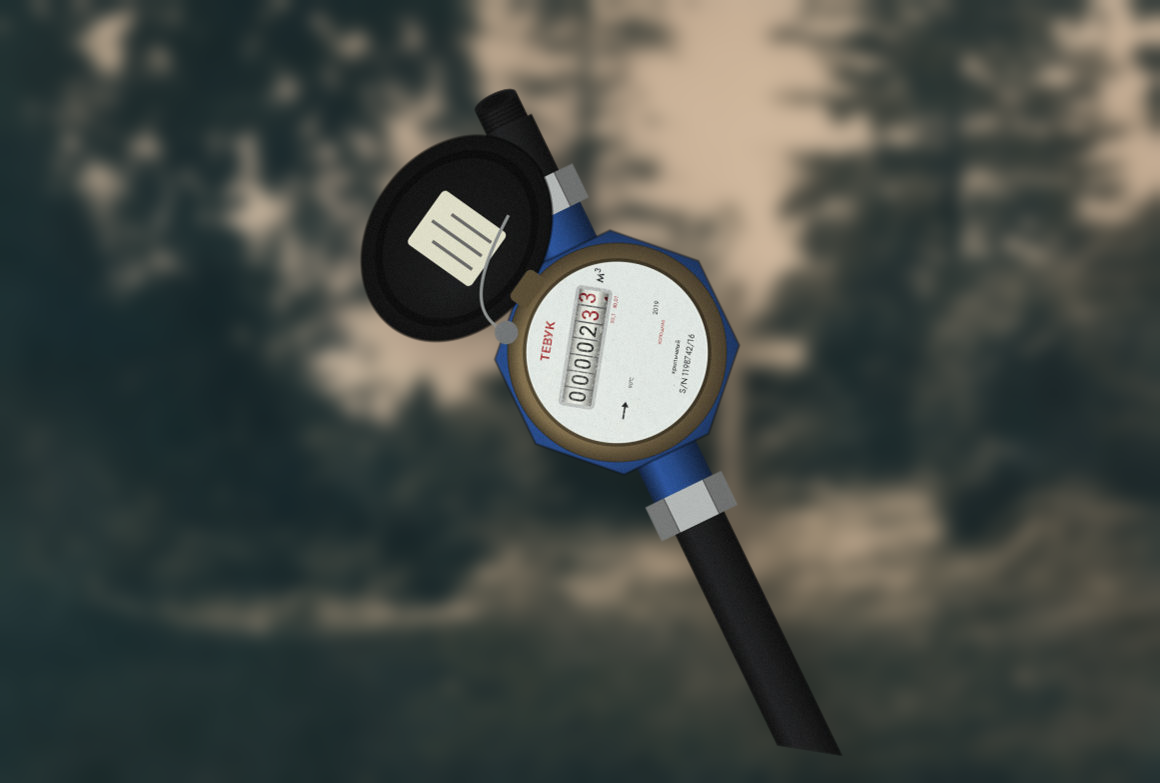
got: 2.33 m³
